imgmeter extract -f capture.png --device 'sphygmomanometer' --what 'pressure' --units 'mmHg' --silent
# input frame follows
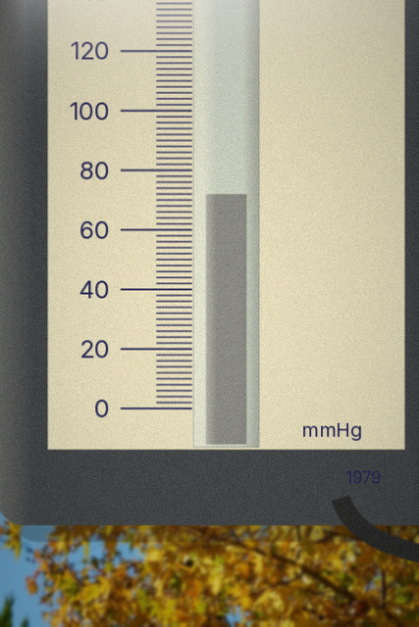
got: 72 mmHg
